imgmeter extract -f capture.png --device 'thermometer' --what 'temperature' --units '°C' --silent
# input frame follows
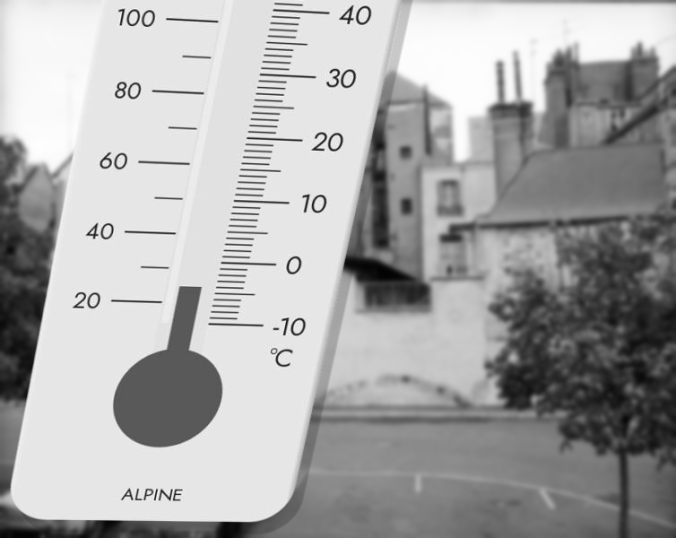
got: -4 °C
